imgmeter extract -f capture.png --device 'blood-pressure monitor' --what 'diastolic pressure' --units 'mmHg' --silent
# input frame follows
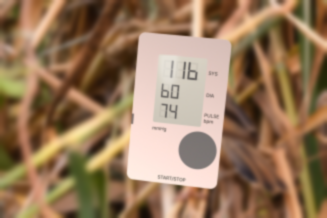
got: 60 mmHg
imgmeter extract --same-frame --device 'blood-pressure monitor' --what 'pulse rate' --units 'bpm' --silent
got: 74 bpm
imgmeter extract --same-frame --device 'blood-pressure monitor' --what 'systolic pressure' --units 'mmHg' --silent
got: 116 mmHg
